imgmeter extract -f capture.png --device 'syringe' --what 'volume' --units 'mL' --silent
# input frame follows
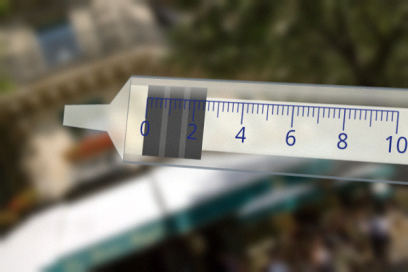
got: 0 mL
